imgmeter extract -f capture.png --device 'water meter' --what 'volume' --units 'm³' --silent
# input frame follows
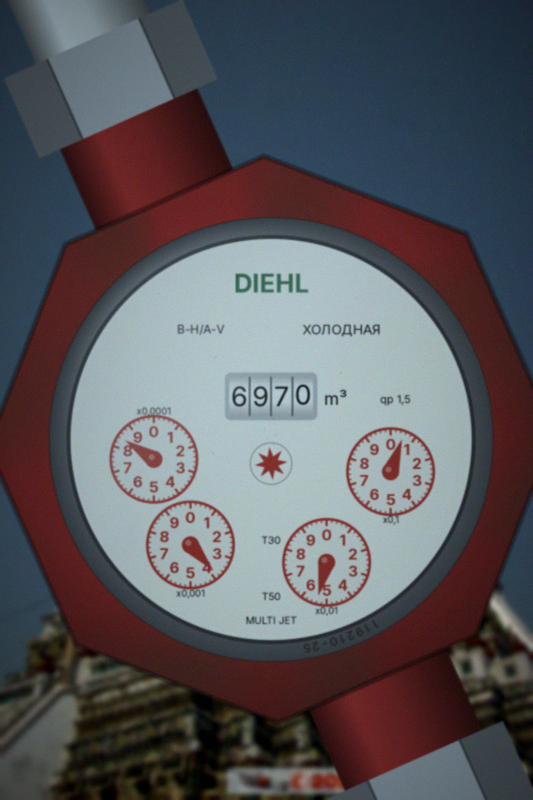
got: 6970.0538 m³
